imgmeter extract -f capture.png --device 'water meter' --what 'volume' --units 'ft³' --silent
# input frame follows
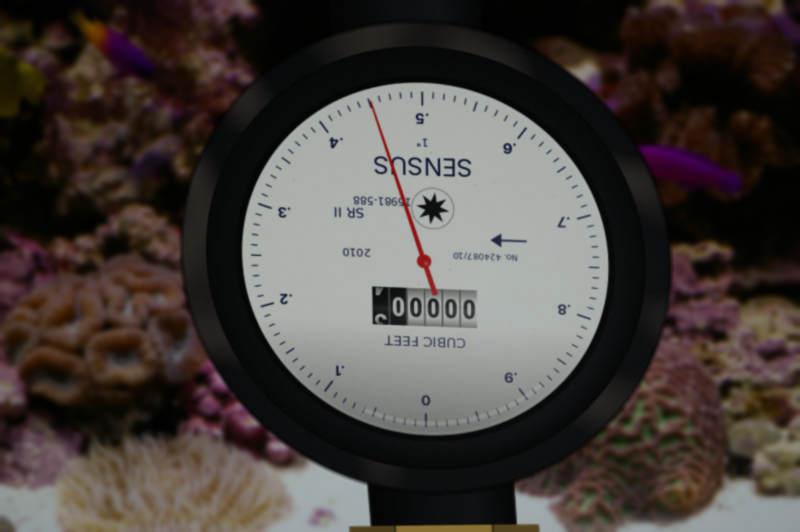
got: 3.45 ft³
